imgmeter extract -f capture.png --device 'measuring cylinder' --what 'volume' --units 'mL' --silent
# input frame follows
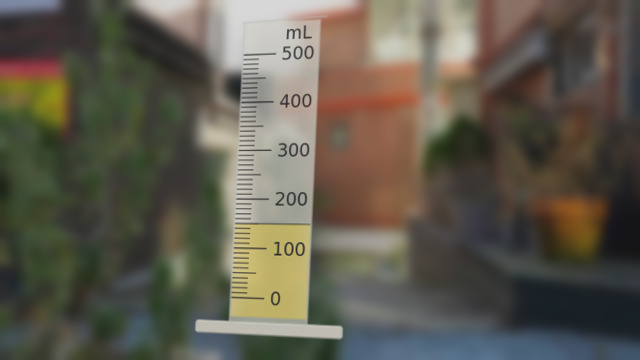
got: 150 mL
